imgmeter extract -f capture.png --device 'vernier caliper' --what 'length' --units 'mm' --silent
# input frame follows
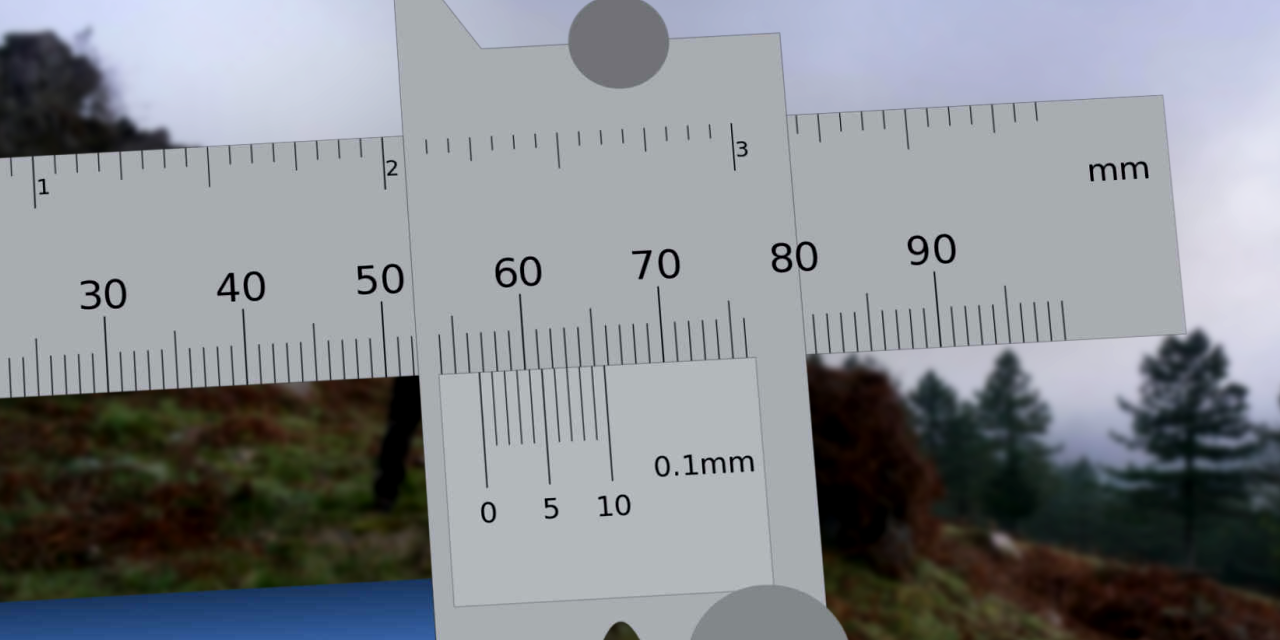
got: 56.7 mm
